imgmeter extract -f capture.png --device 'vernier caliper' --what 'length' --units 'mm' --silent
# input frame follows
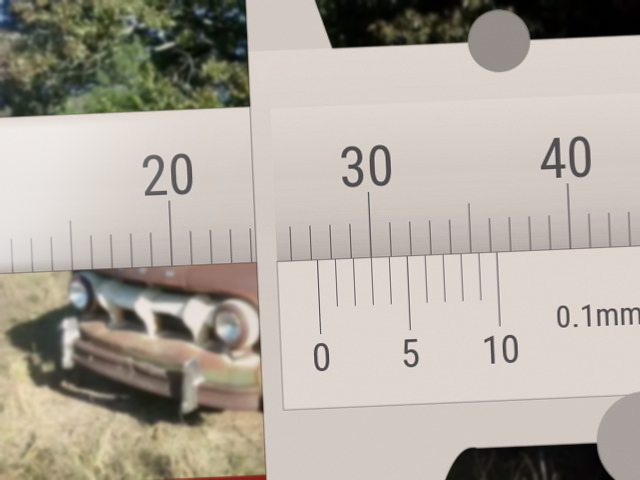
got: 27.3 mm
